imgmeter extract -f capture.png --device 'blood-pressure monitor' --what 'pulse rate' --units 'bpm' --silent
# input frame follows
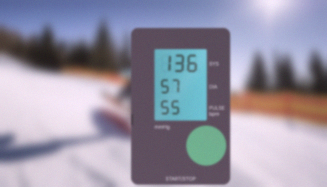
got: 55 bpm
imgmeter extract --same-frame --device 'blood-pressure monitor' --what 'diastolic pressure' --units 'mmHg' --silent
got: 57 mmHg
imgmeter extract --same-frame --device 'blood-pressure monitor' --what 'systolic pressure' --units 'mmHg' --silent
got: 136 mmHg
